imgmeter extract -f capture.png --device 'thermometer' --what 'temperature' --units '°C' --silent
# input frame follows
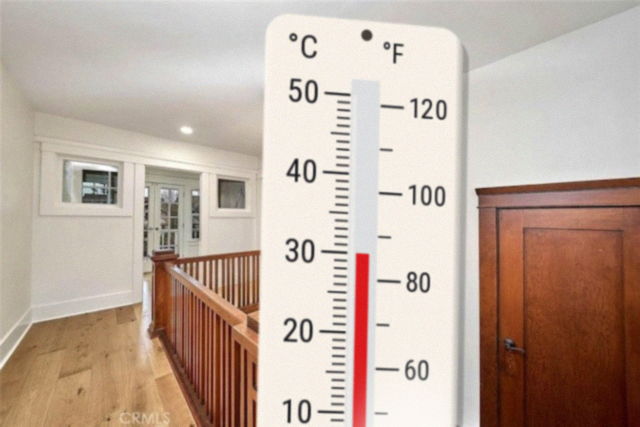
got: 30 °C
